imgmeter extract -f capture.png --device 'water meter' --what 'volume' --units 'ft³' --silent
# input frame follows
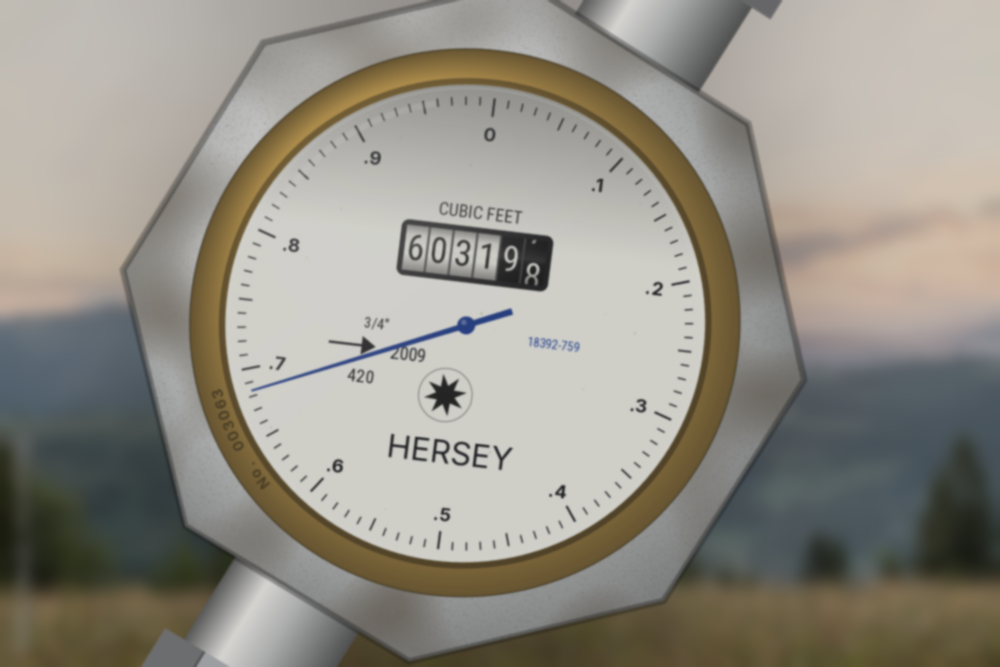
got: 603197.68 ft³
